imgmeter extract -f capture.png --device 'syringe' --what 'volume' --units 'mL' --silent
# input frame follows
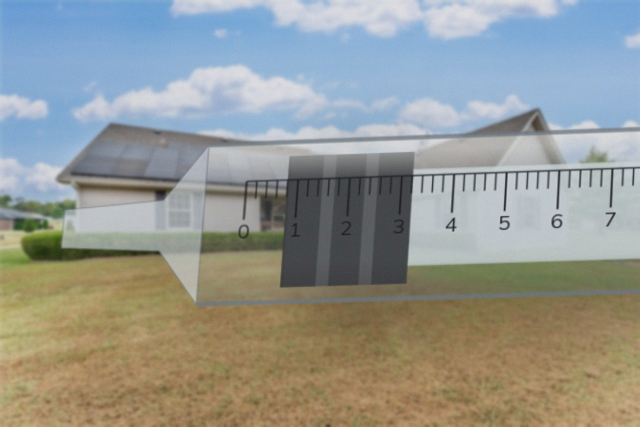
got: 0.8 mL
